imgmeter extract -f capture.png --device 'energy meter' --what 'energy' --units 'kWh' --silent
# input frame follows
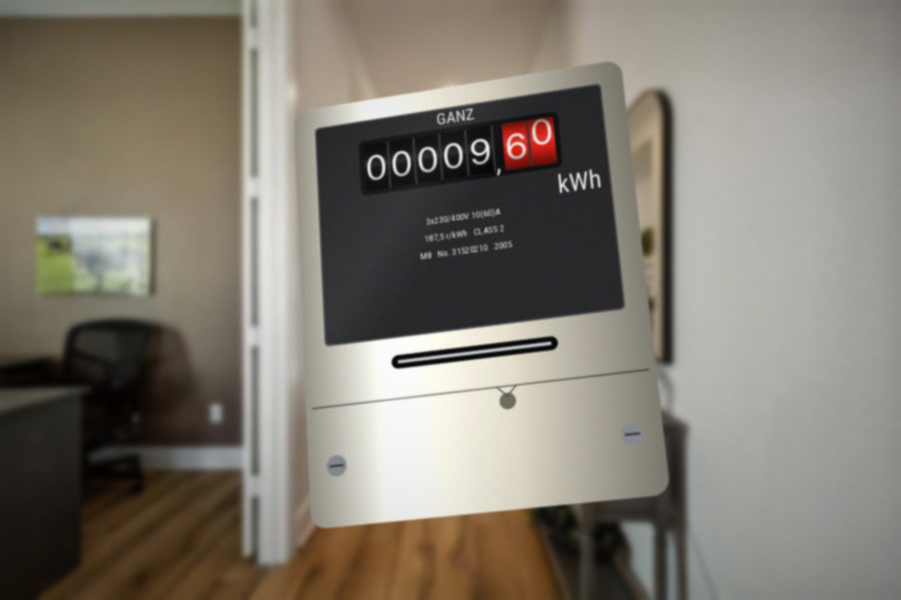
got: 9.60 kWh
